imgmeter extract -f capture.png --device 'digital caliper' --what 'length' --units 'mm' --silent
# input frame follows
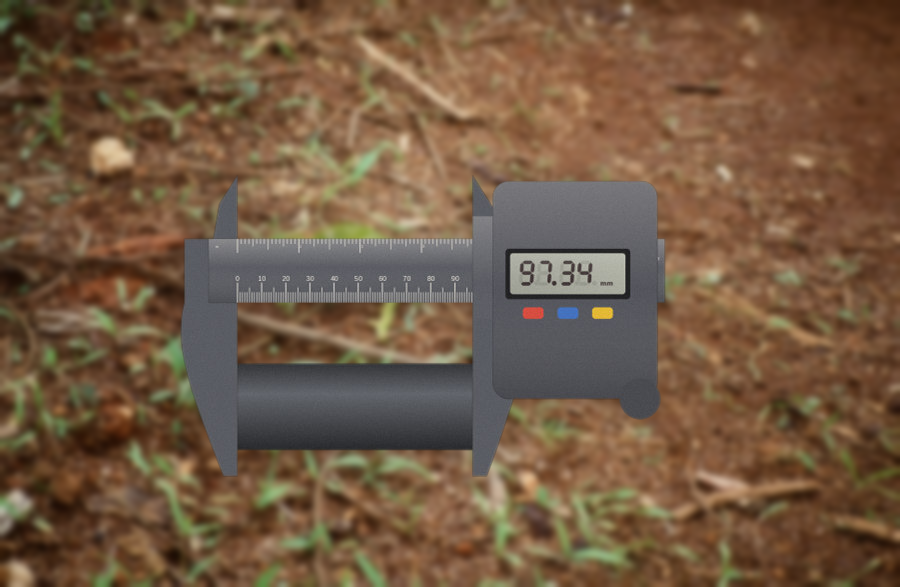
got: 97.34 mm
